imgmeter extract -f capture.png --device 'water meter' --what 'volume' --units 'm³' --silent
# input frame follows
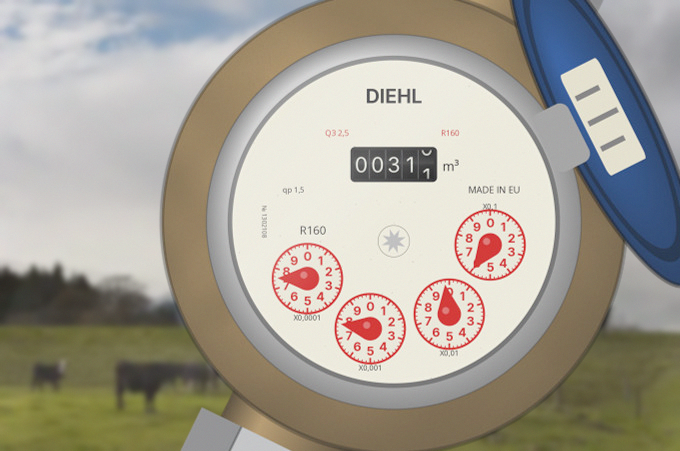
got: 310.5977 m³
